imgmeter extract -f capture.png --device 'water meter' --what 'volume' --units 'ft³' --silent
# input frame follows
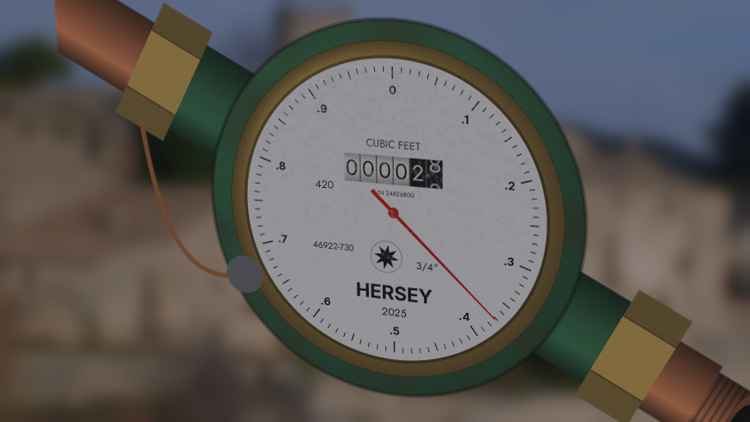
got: 28.37 ft³
